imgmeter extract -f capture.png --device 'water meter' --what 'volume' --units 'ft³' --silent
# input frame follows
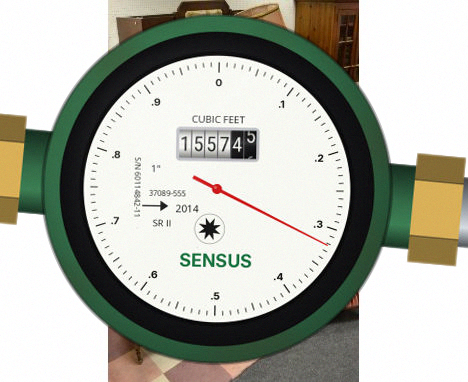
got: 155745.32 ft³
